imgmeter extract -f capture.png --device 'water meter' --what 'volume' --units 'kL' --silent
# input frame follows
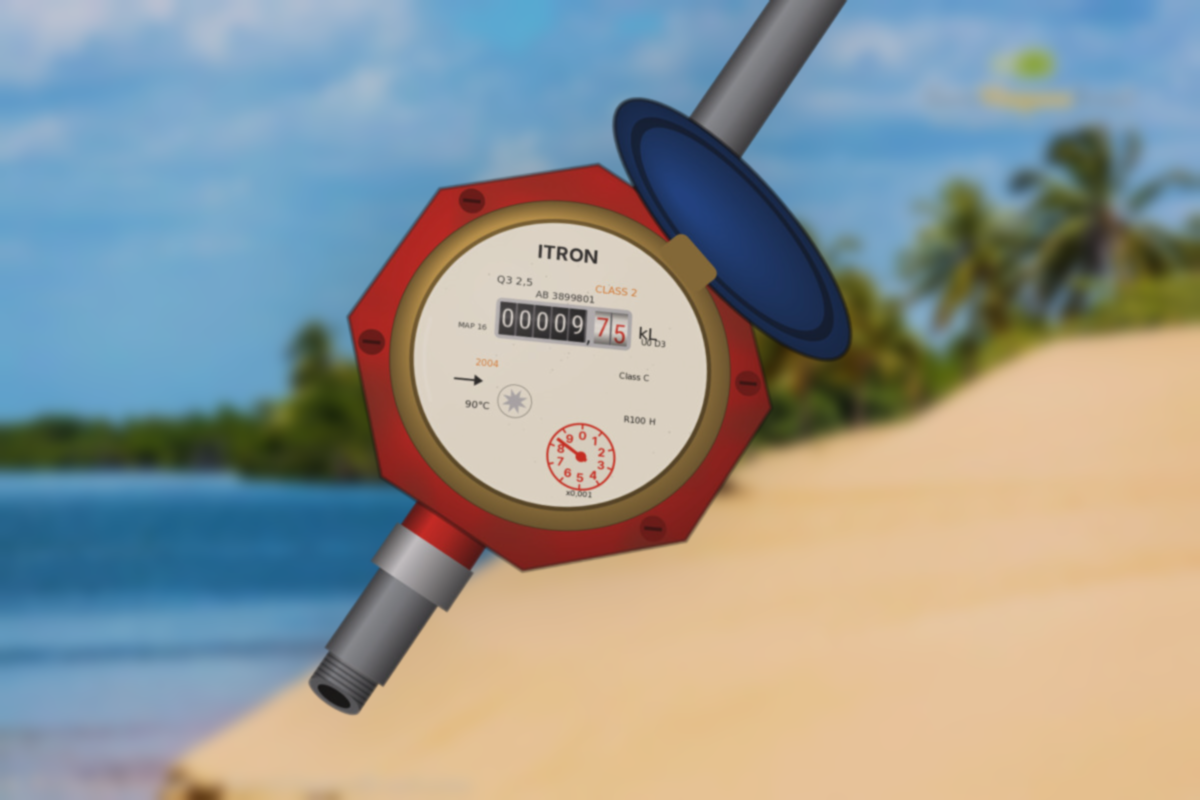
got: 9.748 kL
